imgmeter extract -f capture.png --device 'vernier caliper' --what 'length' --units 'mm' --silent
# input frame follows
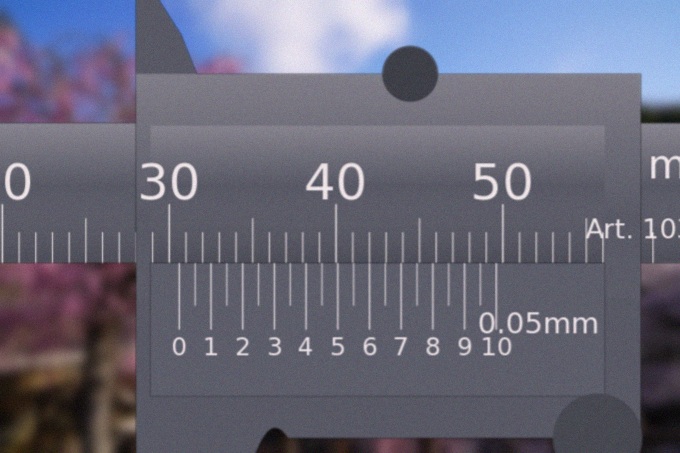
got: 30.6 mm
